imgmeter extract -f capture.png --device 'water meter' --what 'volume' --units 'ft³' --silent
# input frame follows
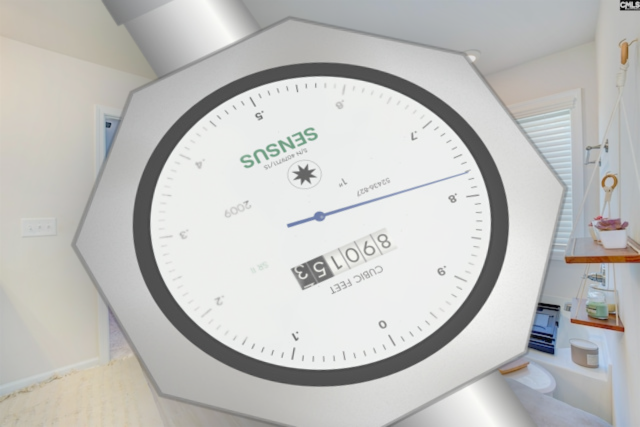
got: 890152.77 ft³
